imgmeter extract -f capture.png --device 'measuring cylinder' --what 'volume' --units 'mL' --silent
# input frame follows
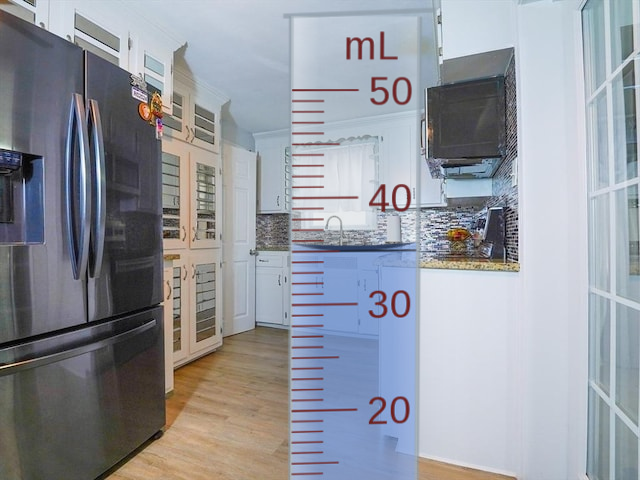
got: 35 mL
